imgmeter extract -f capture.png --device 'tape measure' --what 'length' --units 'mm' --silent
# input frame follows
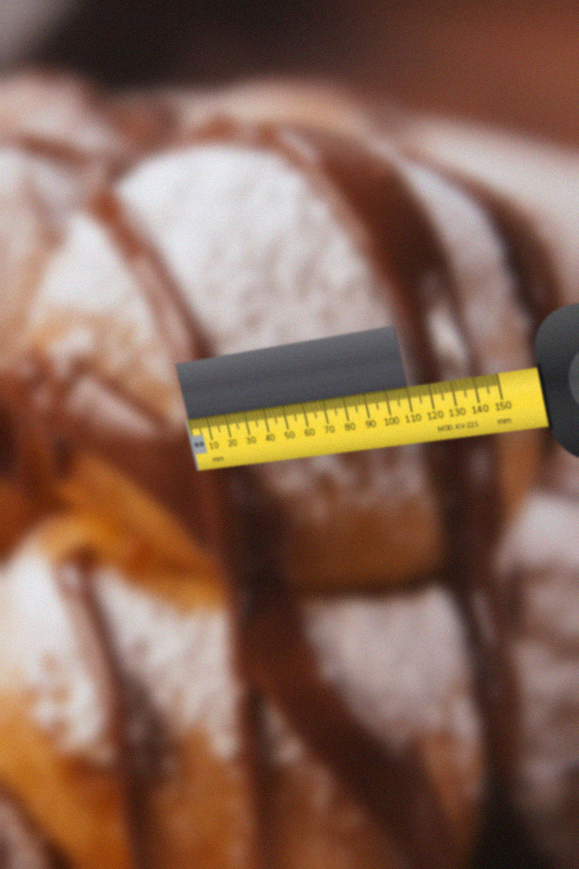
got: 110 mm
